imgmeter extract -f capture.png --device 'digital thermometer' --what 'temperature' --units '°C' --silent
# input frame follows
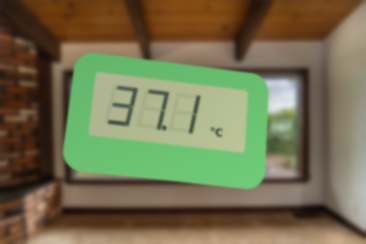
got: 37.1 °C
